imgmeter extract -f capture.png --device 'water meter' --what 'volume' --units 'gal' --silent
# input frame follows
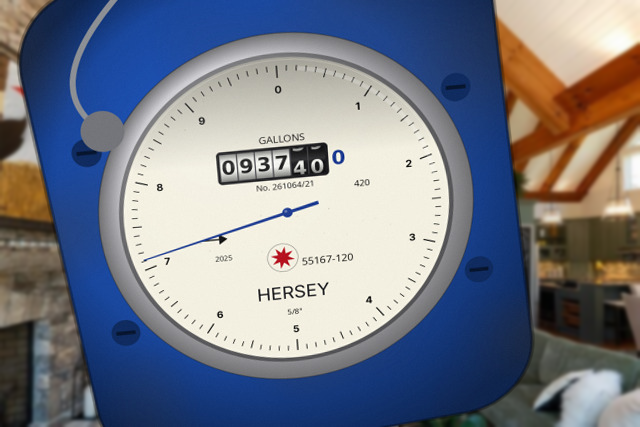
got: 937397.1 gal
